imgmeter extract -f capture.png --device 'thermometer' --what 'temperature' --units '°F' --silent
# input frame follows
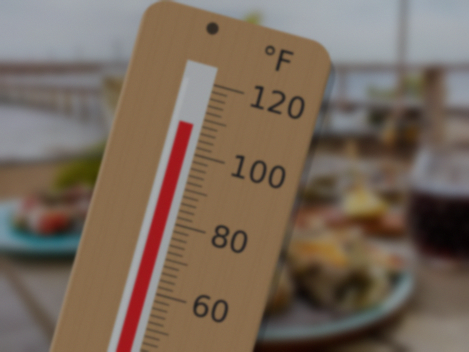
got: 108 °F
